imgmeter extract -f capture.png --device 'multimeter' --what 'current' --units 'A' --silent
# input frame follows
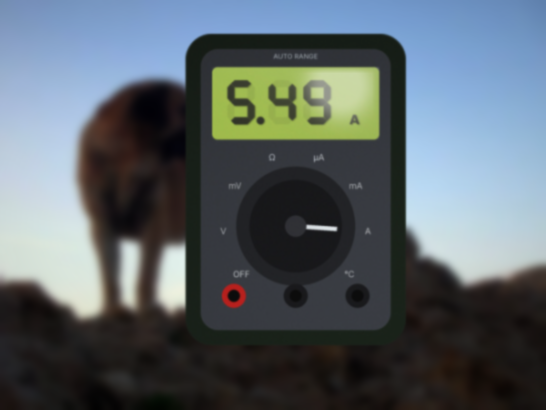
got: 5.49 A
